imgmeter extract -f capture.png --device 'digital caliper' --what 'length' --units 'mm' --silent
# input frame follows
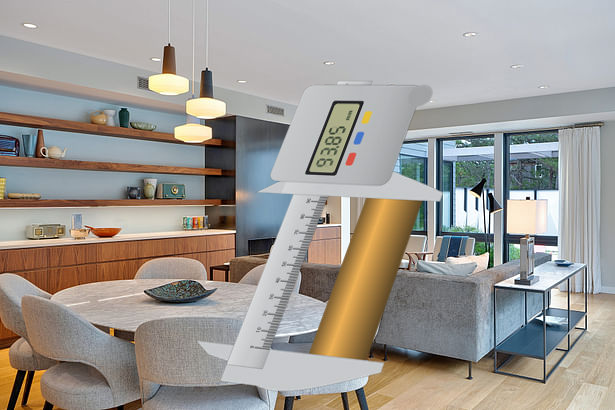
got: 93.85 mm
